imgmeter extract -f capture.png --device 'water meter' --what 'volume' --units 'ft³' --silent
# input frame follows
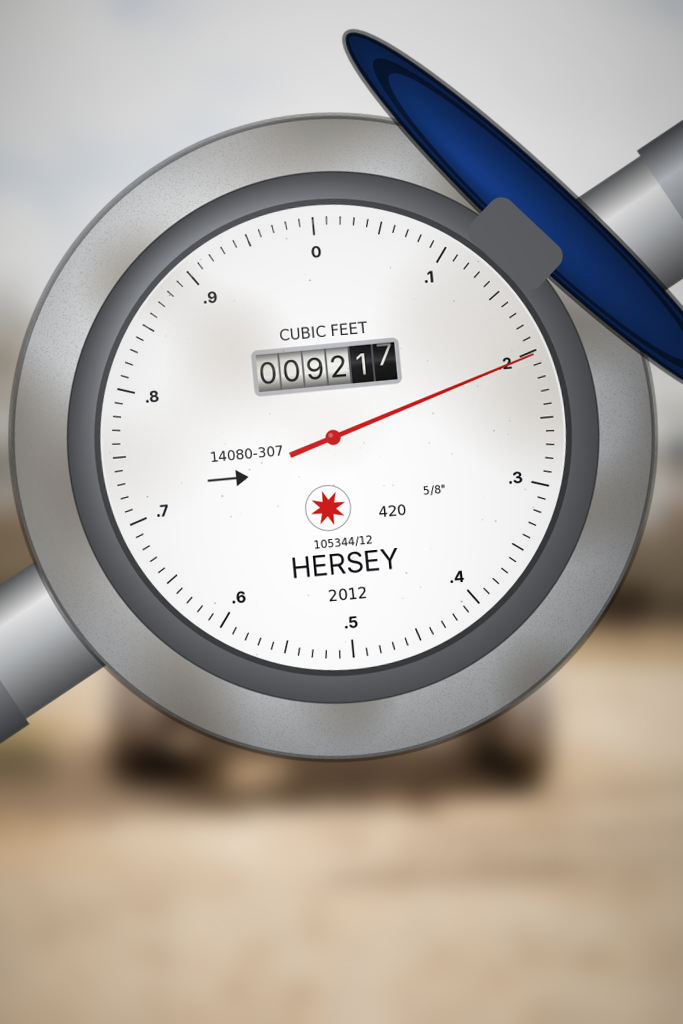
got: 9217.20 ft³
